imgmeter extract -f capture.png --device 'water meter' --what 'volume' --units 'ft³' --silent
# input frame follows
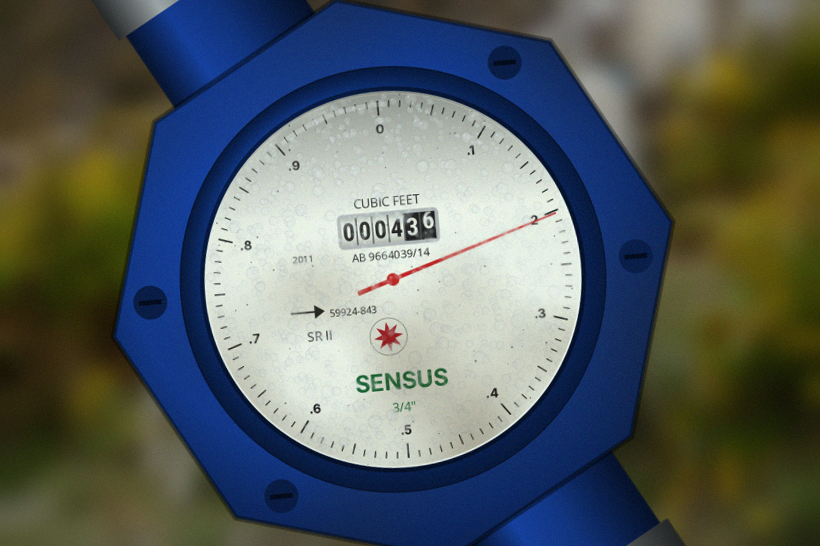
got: 436.20 ft³
